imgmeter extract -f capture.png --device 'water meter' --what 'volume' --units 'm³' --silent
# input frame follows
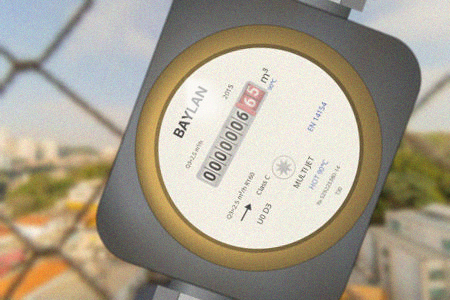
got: 6.65 m³
